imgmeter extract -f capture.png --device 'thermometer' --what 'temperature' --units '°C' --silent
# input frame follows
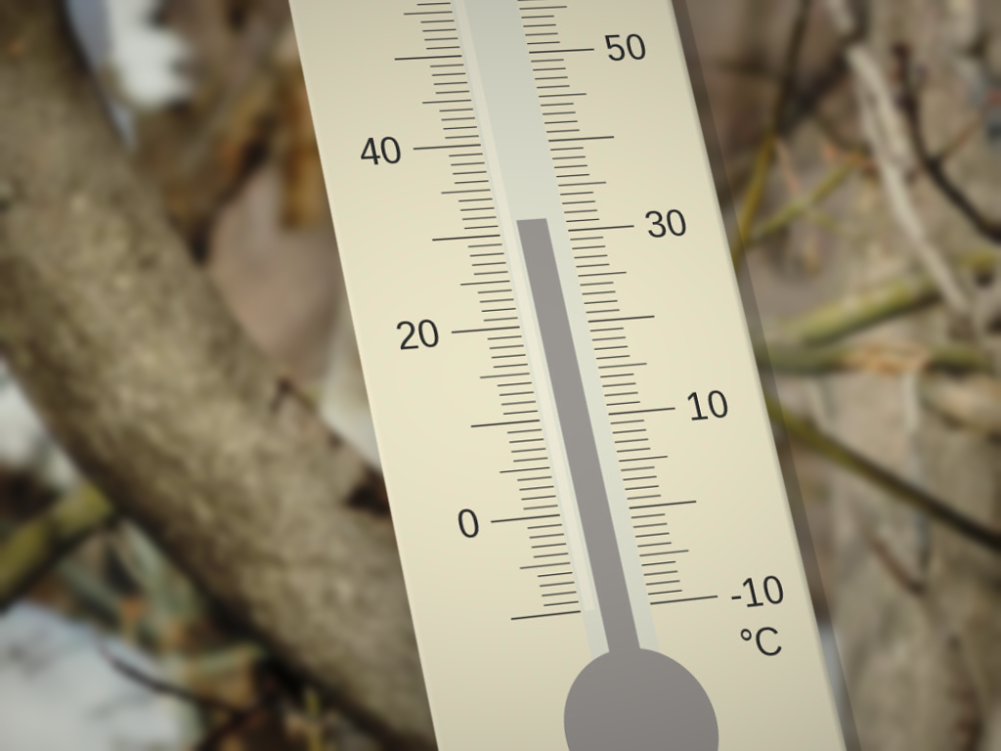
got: 31.5 °C
